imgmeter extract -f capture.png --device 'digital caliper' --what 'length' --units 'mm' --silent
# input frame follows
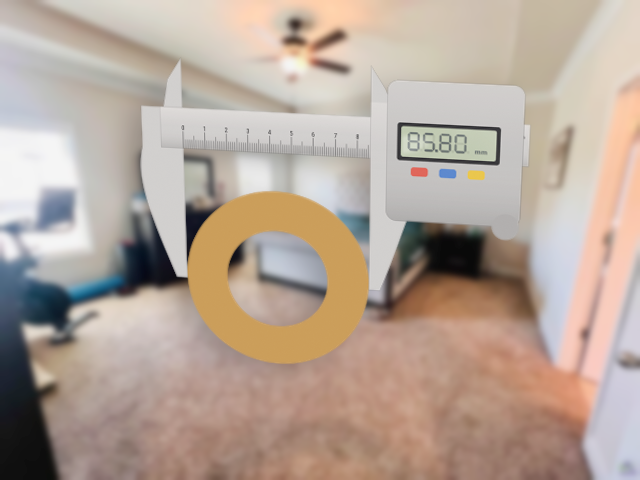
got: 85.80 mm
